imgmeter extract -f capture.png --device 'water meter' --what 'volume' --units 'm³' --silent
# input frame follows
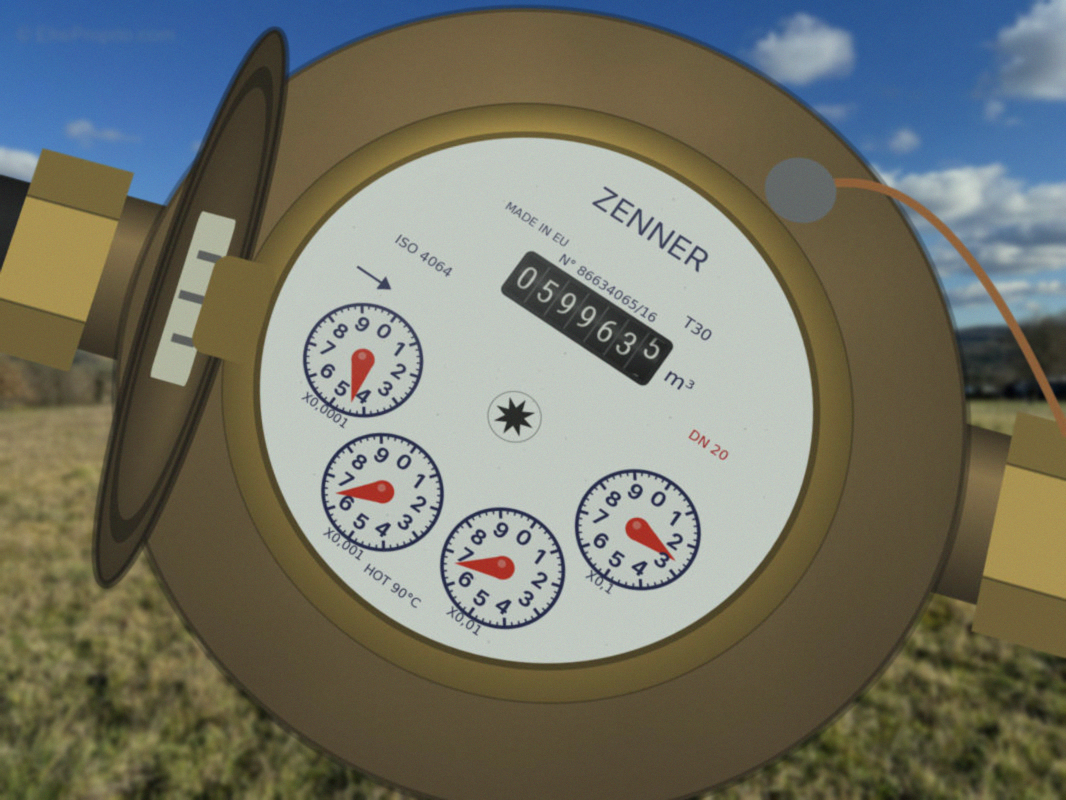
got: 599635.2664 m³
